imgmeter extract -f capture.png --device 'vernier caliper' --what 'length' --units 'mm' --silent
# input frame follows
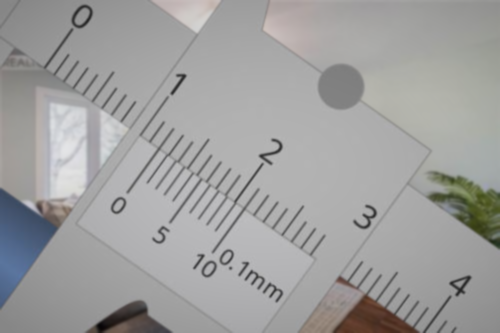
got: 12.0 mm
